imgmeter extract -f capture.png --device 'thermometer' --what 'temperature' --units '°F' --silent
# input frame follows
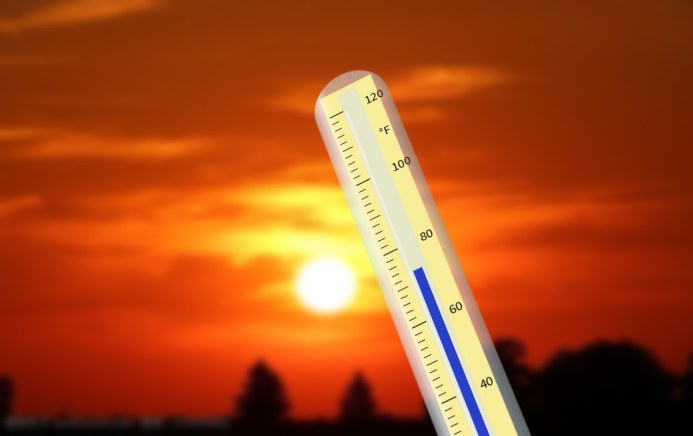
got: 73 °F
